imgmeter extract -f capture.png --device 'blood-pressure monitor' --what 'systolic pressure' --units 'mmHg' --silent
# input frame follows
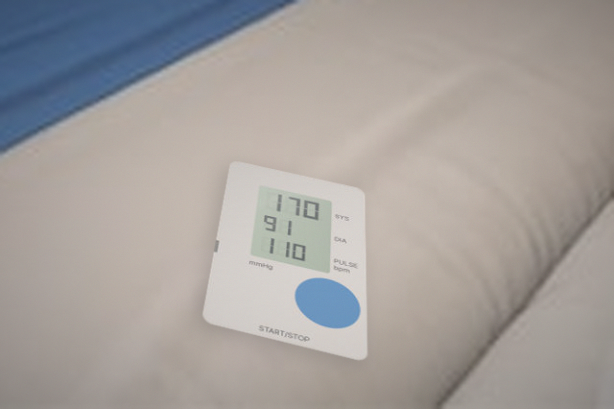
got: 170 mmHg
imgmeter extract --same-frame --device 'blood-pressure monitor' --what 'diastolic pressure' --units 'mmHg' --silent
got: 91 mmHg
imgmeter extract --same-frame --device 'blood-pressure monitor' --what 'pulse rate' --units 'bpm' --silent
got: 110 bpm
